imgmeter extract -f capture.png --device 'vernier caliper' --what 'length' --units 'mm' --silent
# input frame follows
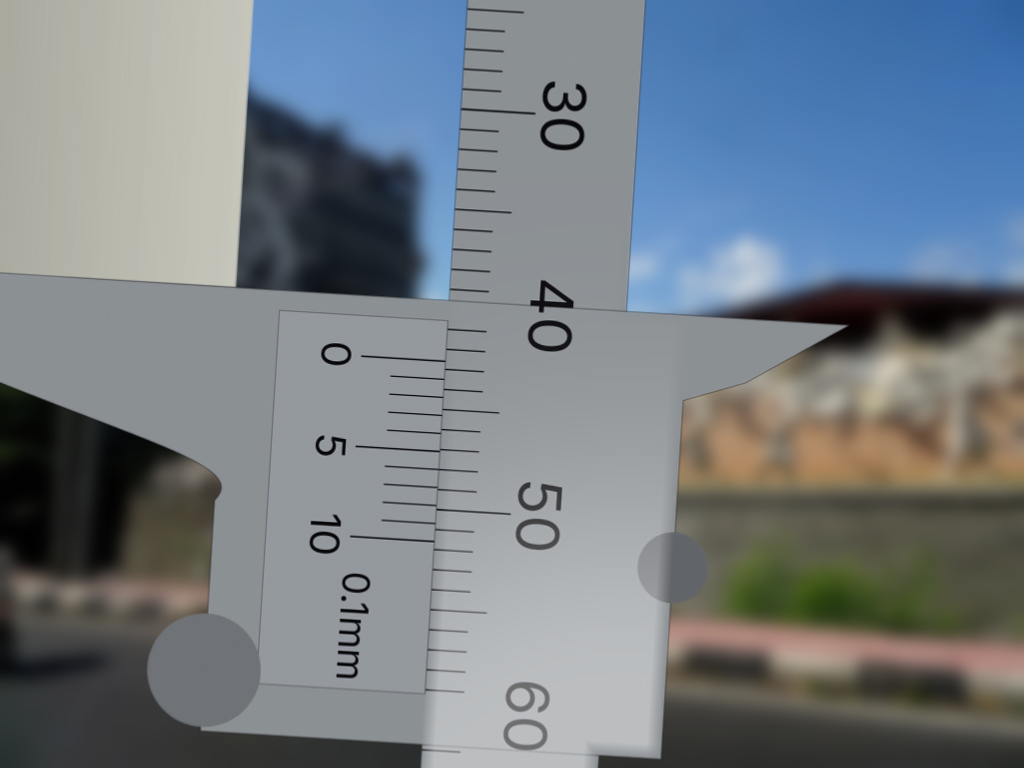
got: 42.6 mm
